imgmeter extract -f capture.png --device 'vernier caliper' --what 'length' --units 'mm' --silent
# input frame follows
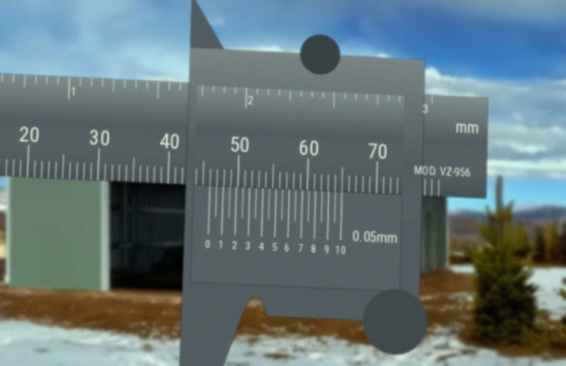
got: 46.0 mm
